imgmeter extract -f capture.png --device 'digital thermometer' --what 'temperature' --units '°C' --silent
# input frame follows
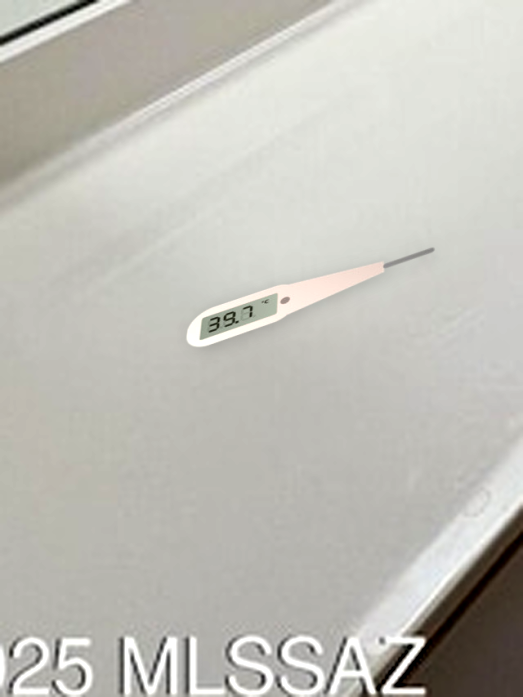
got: 39.7 °C
